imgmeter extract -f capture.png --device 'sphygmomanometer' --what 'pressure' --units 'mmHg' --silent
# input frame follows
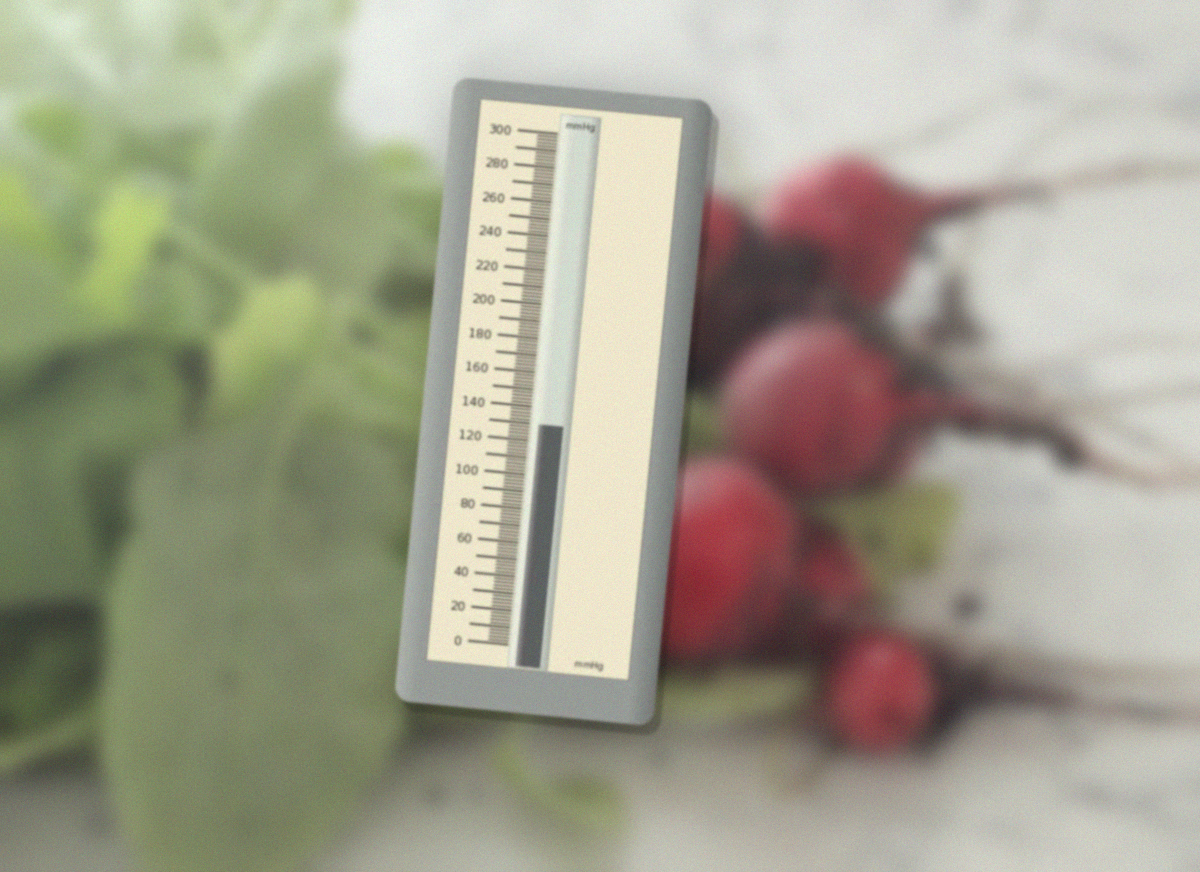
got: 130 mmHg
